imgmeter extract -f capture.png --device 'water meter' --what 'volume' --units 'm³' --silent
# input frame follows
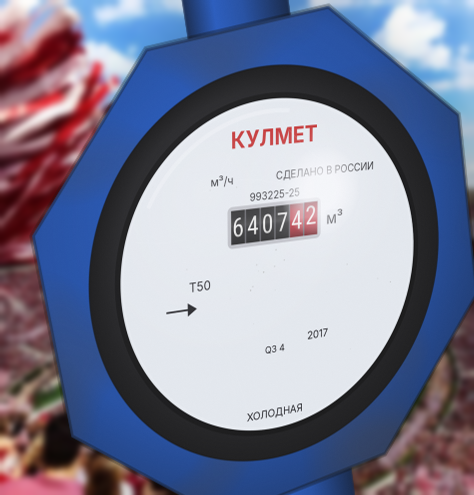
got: 6407.42 m³
